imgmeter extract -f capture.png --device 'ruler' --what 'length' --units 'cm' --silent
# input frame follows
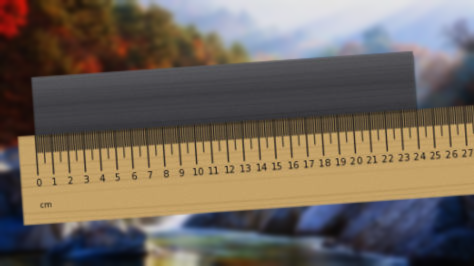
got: 24 cm
